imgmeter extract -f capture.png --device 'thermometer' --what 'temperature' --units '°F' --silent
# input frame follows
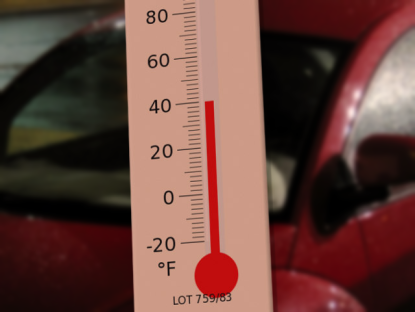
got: 40 °F
